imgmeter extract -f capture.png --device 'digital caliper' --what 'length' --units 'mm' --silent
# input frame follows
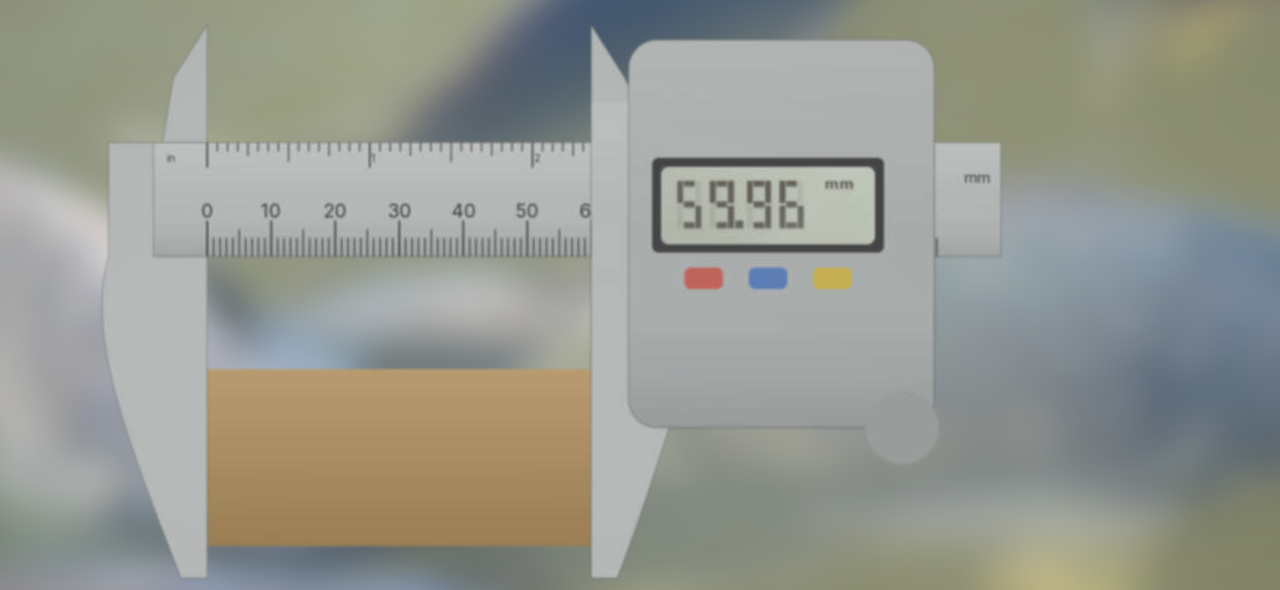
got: 59.96 mm
